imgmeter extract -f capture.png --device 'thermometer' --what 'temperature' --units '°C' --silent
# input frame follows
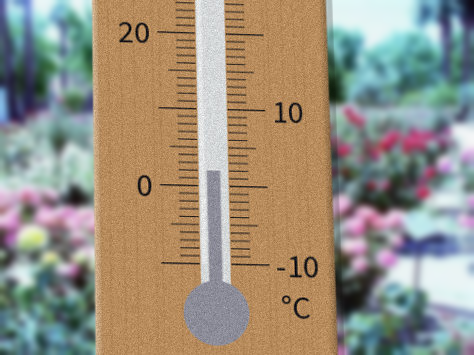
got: 2 °C
